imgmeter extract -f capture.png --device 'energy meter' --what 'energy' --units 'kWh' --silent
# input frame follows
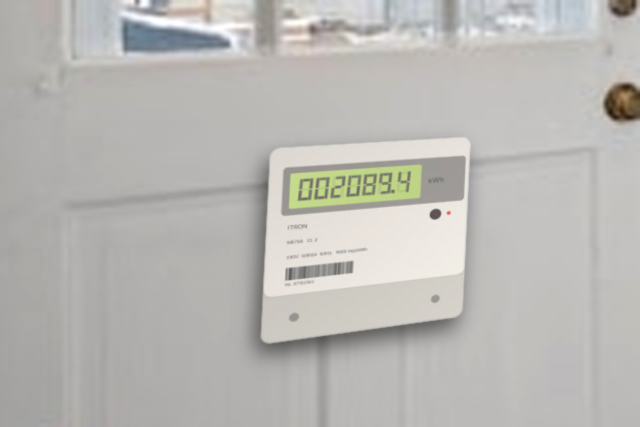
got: 2089.4 kWh
